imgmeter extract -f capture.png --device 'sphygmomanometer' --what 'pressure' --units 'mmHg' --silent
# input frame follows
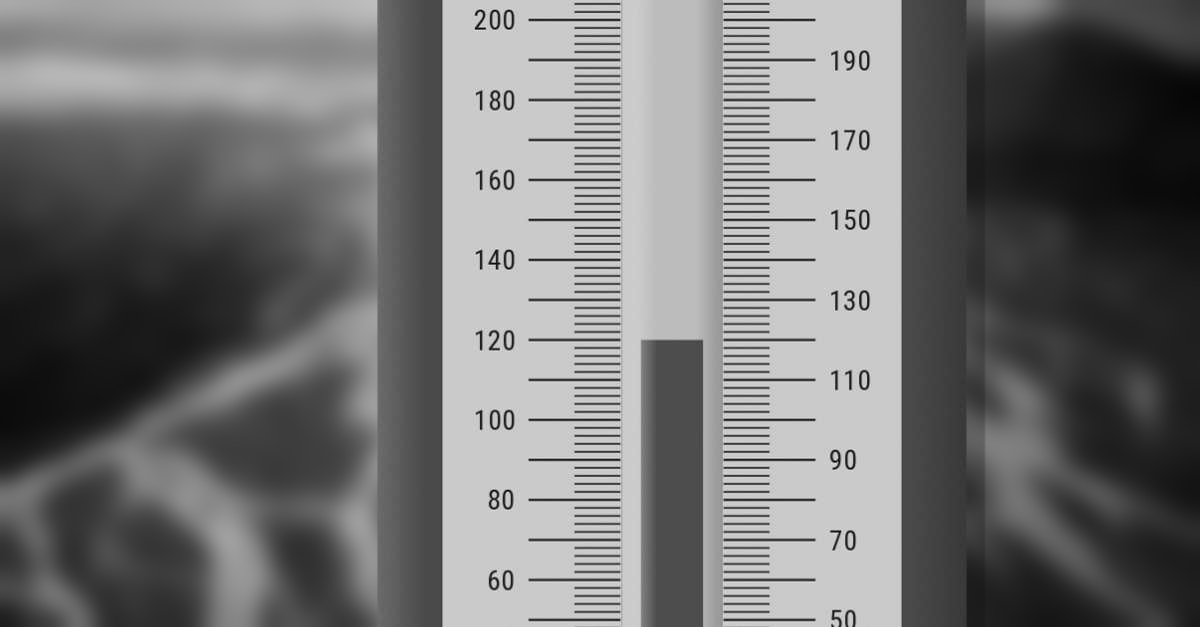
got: 120 mmHg
